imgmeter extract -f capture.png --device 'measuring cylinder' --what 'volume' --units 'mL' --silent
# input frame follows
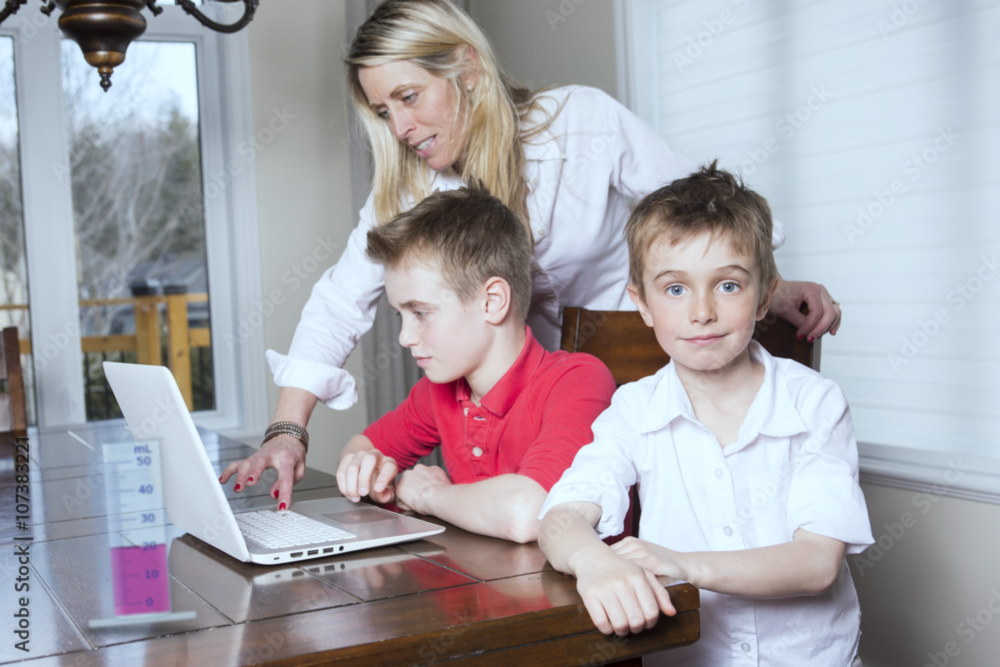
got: 20 mL
